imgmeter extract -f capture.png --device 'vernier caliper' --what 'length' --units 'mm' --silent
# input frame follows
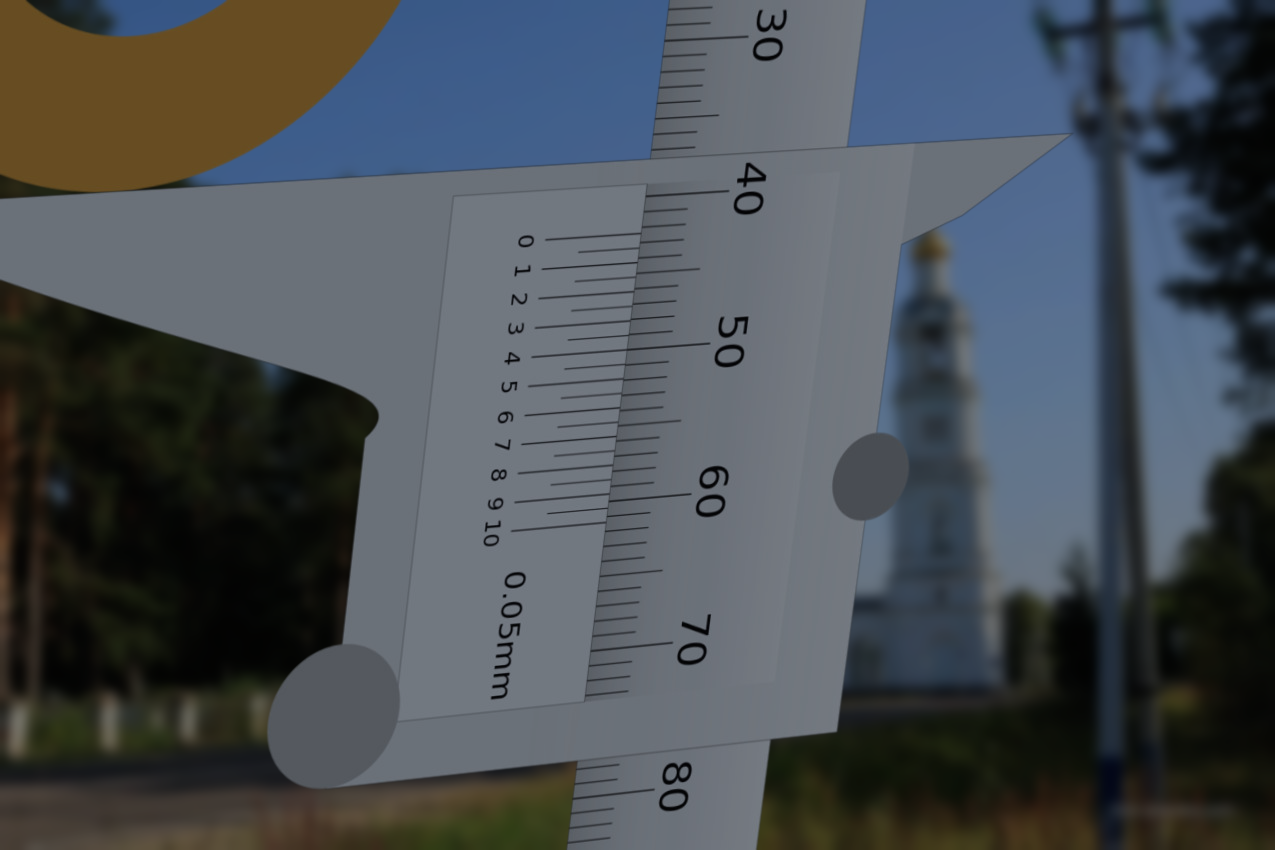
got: 42.4 mm
